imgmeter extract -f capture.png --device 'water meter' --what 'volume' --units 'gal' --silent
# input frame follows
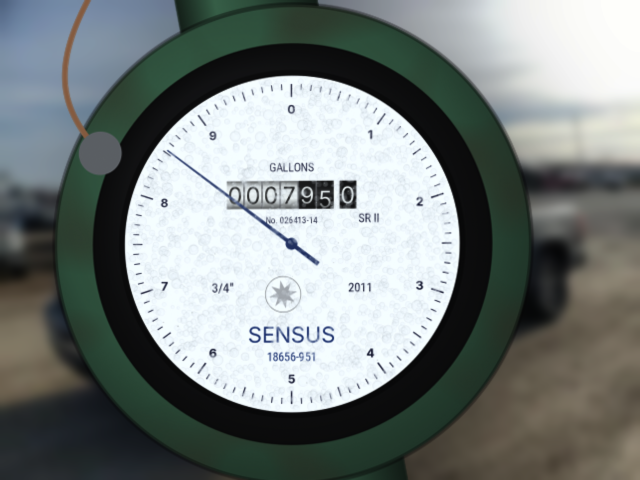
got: 7948.5 gal
